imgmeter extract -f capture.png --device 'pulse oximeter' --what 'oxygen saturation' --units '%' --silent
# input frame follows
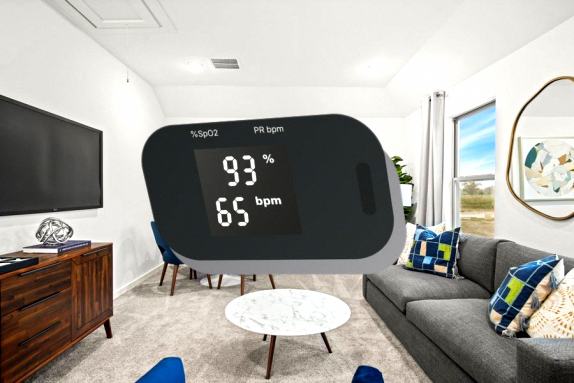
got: 93 %
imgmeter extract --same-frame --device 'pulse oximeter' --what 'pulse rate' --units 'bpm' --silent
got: 65 bpm
